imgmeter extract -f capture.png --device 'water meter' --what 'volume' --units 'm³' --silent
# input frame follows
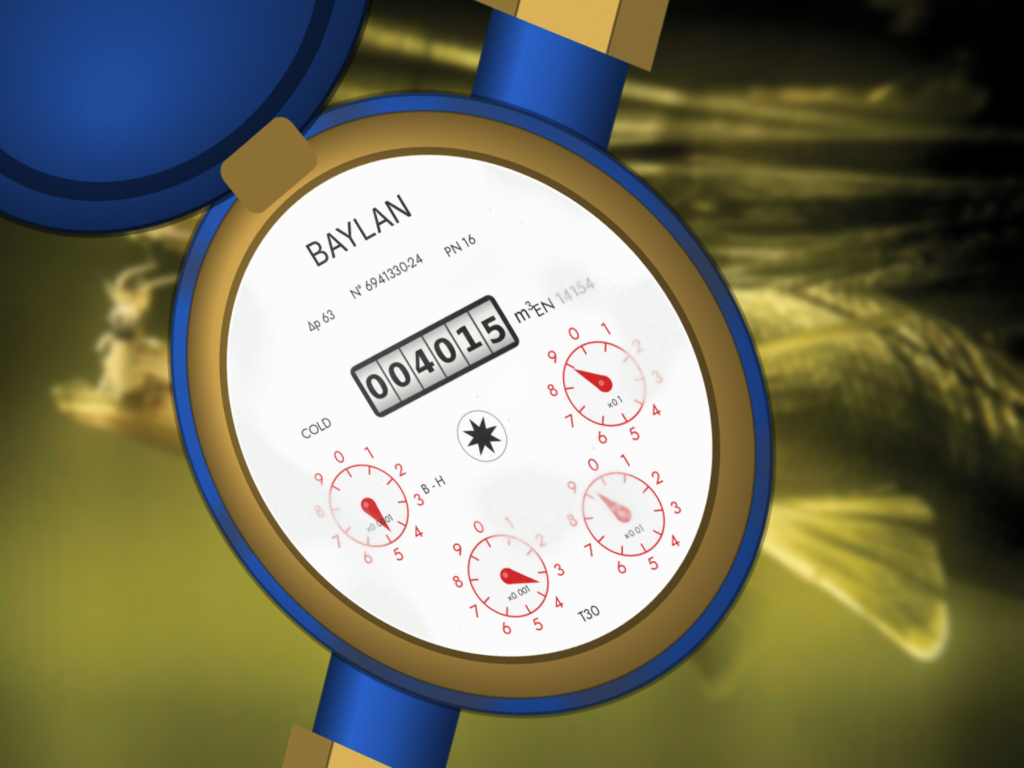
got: 4014.8934 m³
